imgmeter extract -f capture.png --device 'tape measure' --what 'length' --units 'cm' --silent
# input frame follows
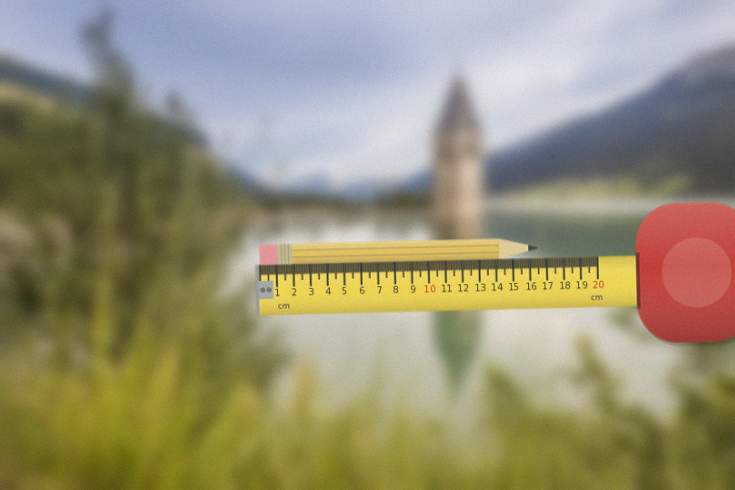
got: 16.5 cm
